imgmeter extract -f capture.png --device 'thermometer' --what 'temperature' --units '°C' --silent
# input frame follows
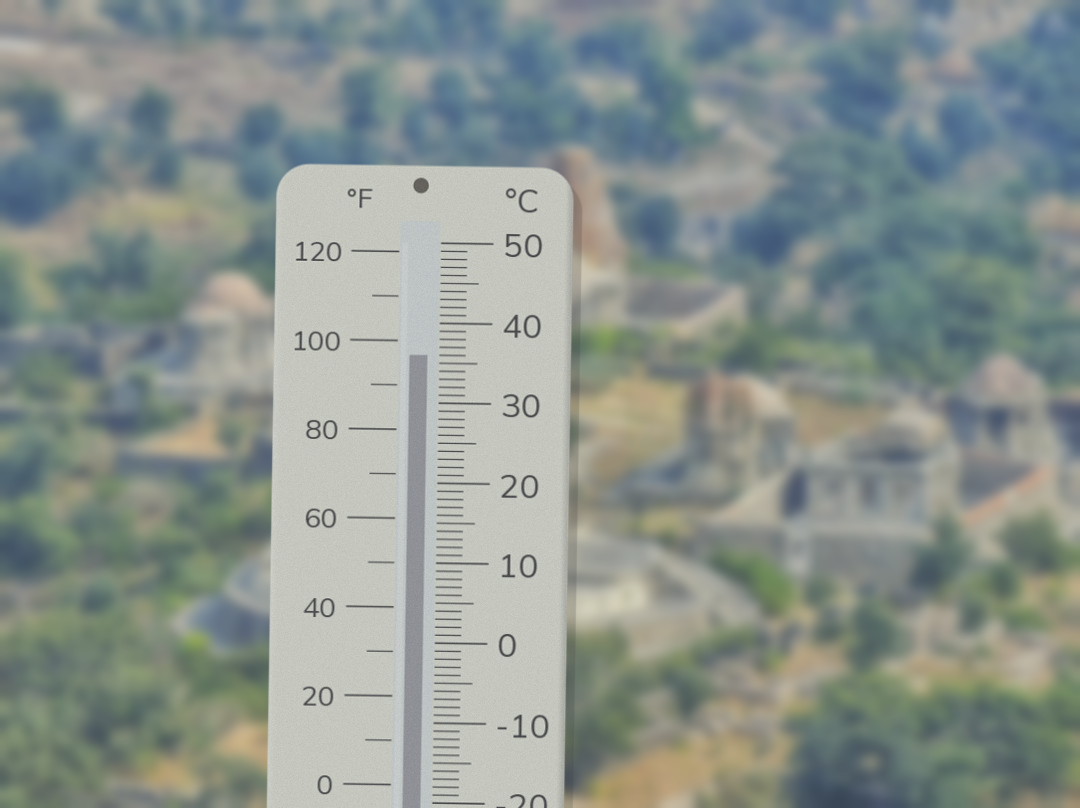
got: 36 °C
